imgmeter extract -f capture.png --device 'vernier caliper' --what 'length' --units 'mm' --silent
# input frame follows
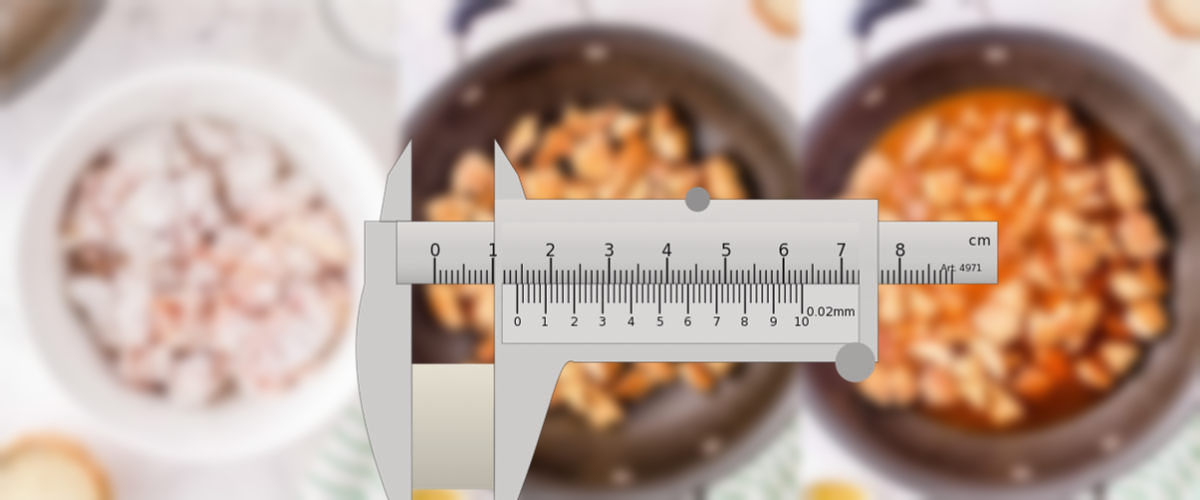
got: 14.2 mm
